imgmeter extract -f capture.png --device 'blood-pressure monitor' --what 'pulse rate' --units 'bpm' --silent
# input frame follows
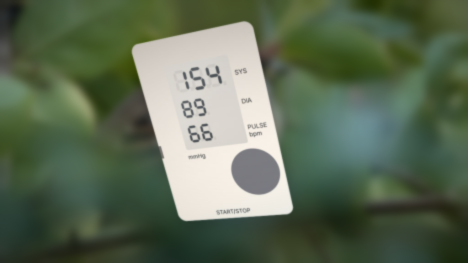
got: 66 bpm
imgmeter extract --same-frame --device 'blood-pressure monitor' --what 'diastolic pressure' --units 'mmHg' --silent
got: 89 mmHg
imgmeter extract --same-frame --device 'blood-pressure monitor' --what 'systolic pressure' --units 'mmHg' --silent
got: 154 mmHg
